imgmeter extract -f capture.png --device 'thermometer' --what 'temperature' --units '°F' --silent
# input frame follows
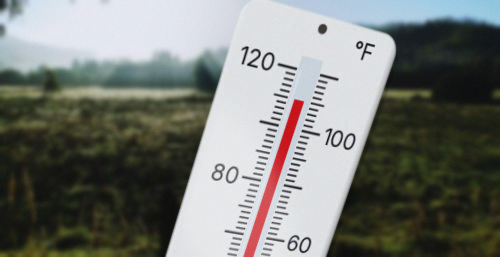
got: 110 °F
